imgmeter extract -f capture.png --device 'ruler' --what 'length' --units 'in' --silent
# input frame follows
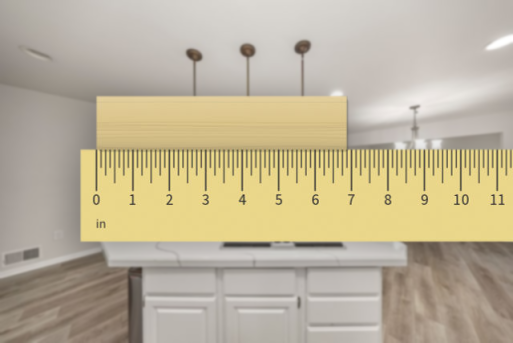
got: 6.875 in
